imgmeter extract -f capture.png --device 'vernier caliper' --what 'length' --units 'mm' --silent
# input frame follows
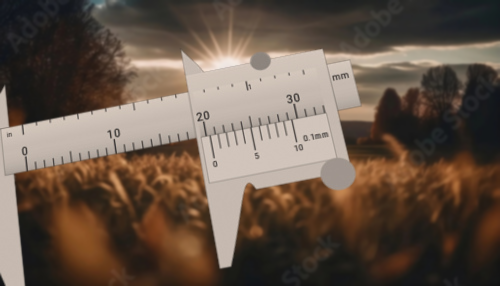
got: 20.4 mm
